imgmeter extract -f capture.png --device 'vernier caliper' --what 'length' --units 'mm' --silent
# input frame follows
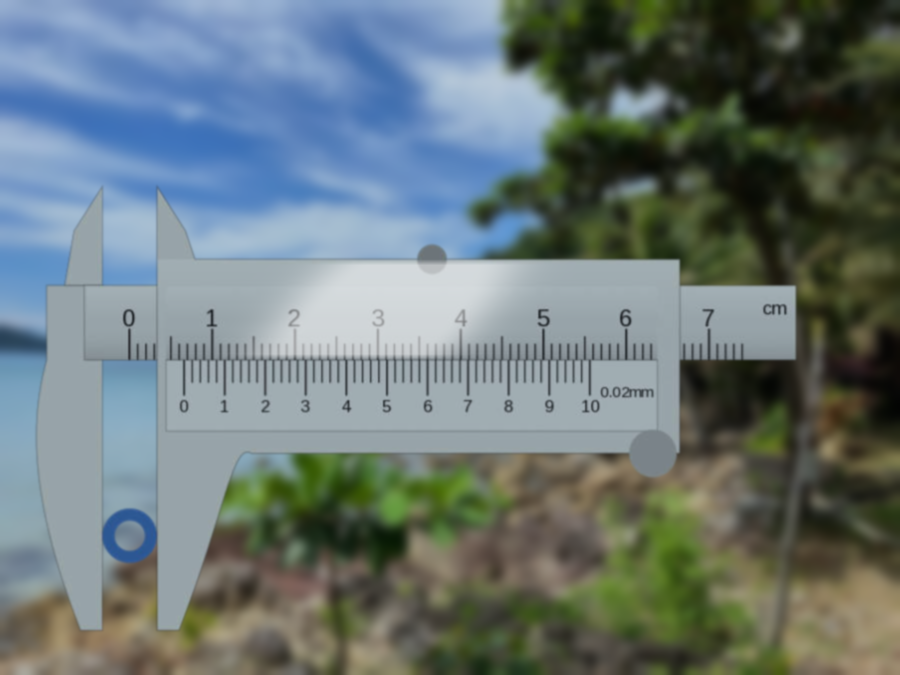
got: 6.6 mm
